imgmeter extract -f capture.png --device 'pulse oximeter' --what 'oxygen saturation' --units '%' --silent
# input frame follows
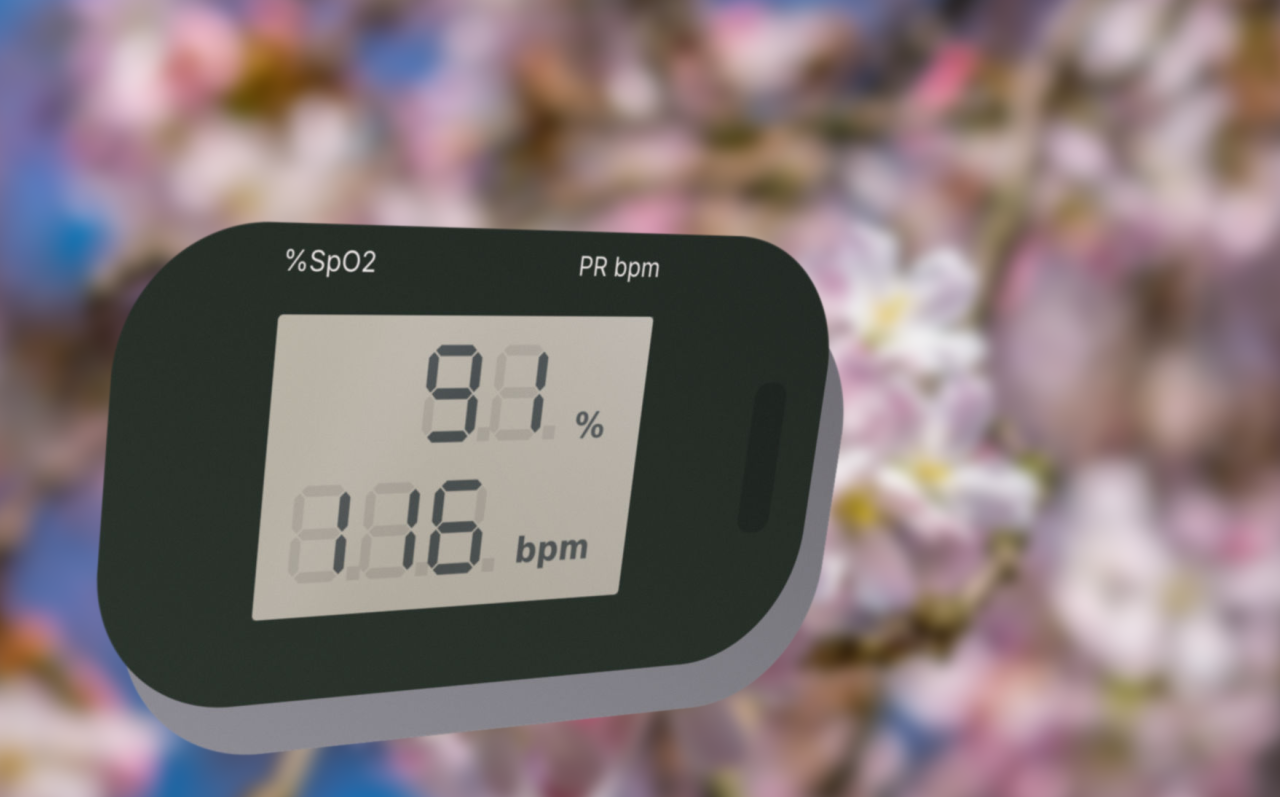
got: 91 %
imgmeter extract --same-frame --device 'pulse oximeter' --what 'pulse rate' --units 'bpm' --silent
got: 116 bpm
